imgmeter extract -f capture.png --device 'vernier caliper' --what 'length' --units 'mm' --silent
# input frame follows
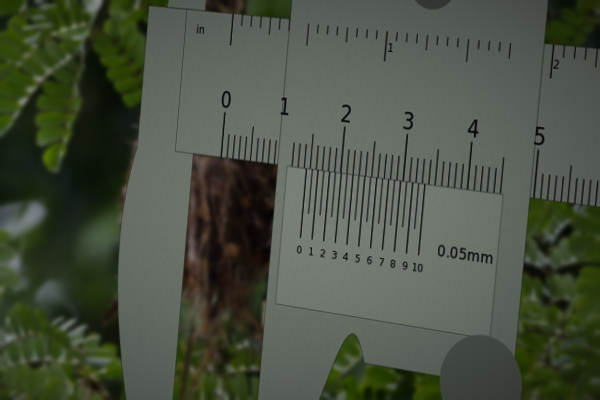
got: 14.4 mm
